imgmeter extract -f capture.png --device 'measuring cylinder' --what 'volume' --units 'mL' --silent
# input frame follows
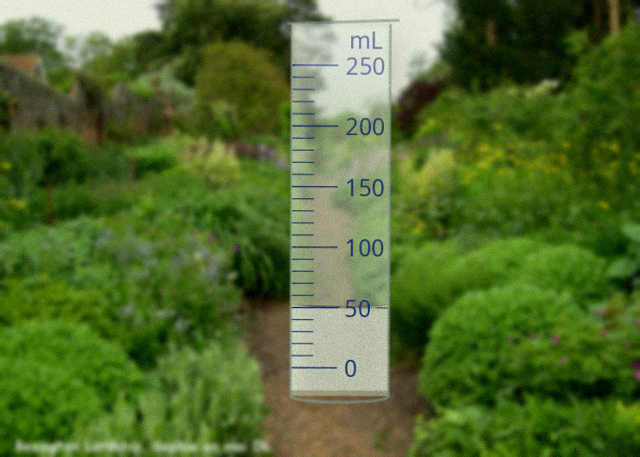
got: 50 mL
